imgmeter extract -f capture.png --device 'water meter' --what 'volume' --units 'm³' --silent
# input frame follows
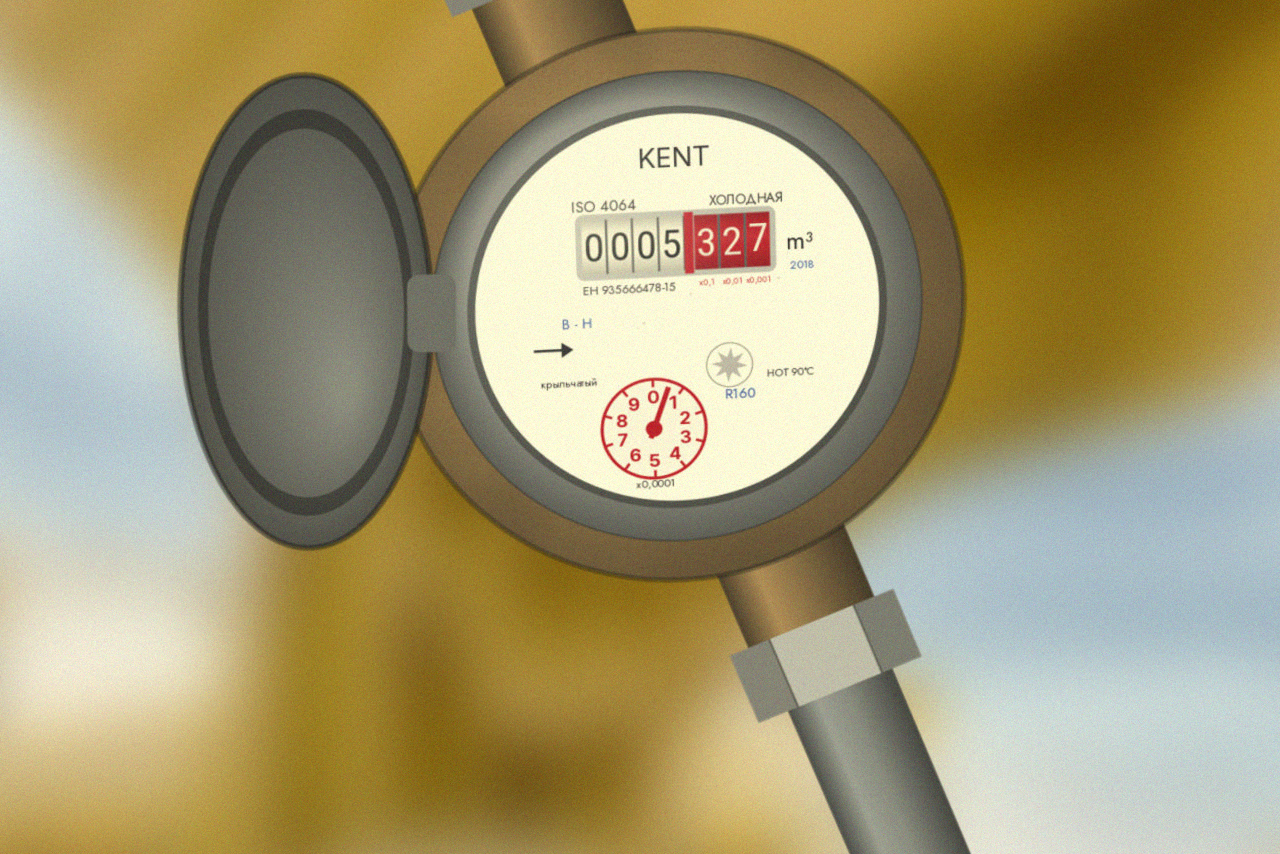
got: 5.3270 m³
